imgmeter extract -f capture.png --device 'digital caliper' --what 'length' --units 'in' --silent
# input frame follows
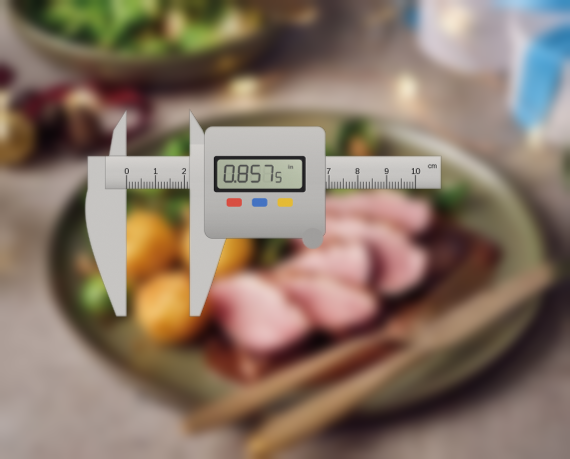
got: 0.8575 in
